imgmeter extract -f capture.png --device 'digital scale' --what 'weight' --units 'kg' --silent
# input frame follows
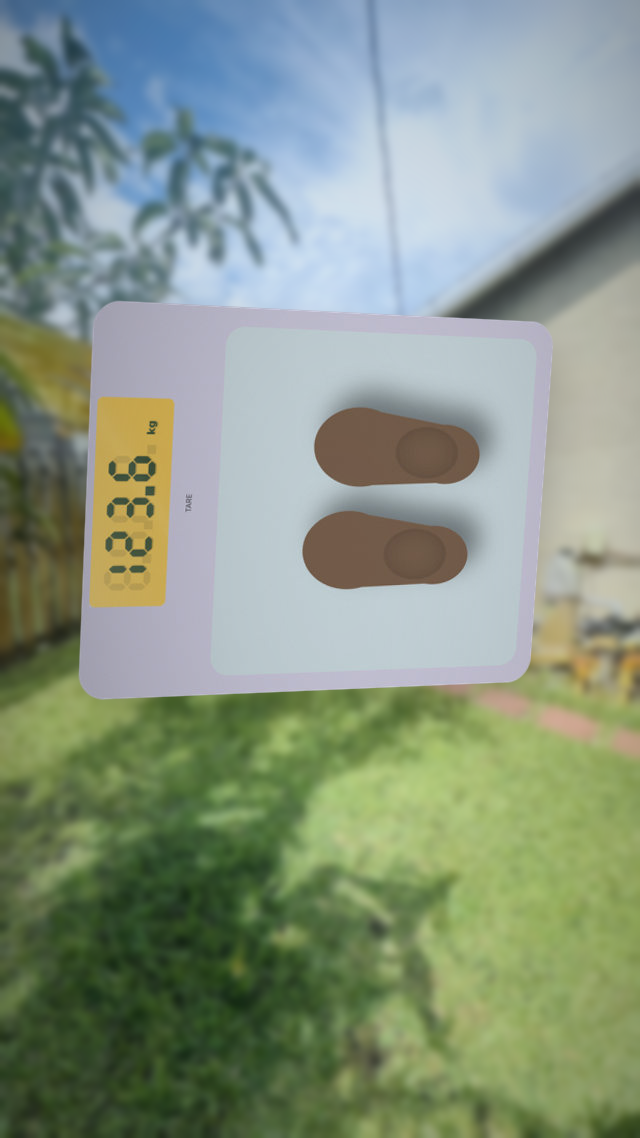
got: 123.6 kg
